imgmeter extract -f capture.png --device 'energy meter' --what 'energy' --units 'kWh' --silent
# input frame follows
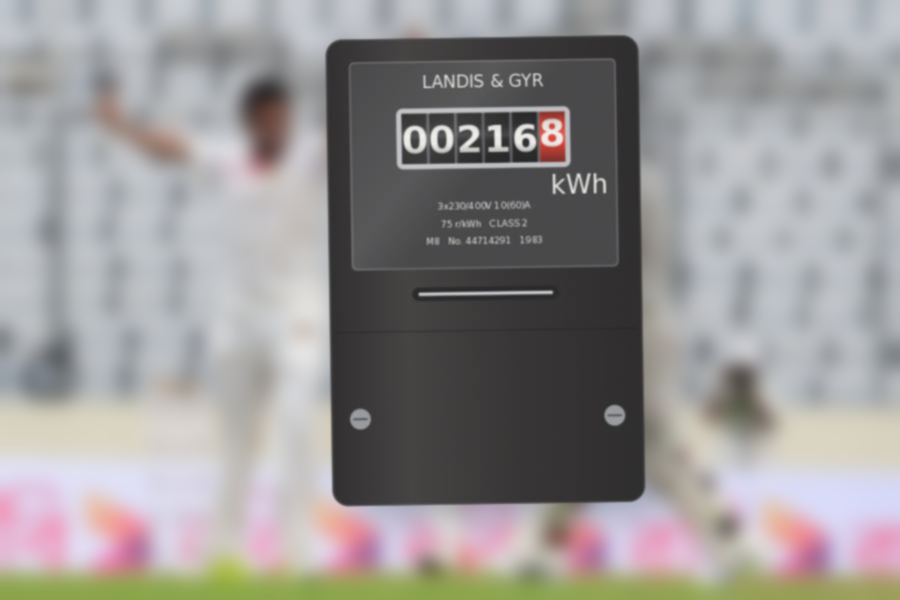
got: 216.8 kWh
